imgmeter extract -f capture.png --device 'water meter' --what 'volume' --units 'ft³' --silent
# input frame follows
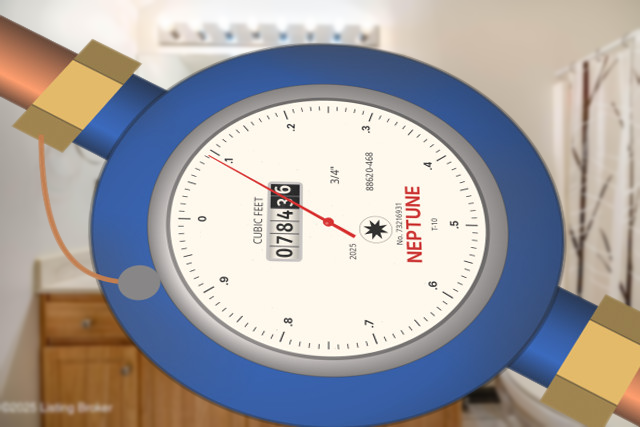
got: 78436.09 ft³
